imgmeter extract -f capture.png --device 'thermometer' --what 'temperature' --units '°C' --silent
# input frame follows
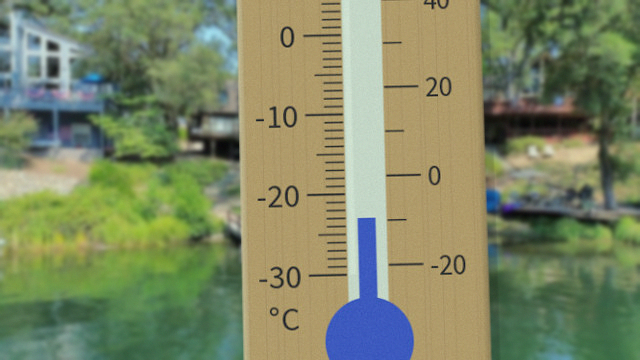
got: -23 °C
